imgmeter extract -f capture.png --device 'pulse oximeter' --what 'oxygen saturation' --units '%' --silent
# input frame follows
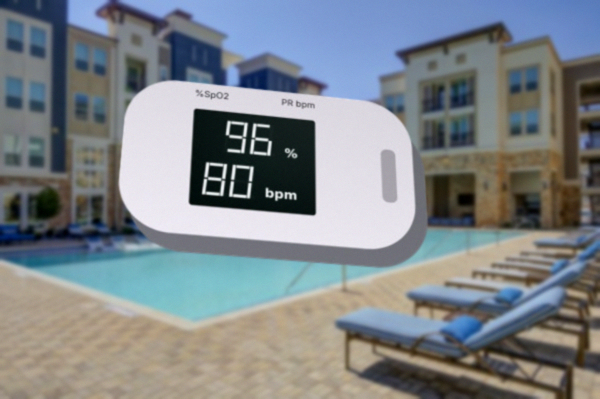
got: 96 %
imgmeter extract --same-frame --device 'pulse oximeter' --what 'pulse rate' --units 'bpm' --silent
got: 80 bpm
